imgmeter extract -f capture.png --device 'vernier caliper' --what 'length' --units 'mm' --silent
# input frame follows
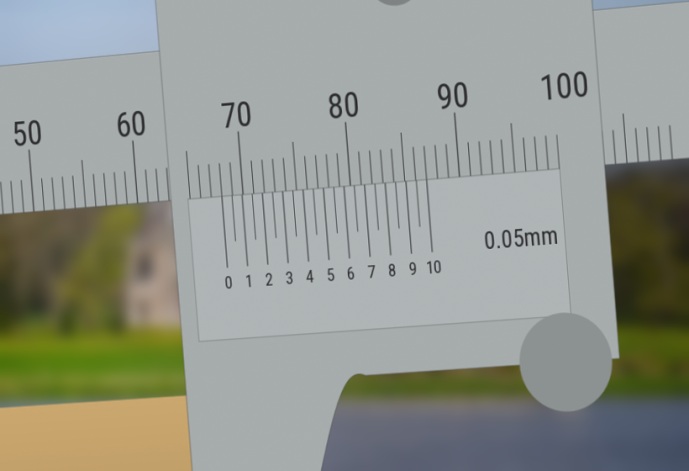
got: 68.0 mm
